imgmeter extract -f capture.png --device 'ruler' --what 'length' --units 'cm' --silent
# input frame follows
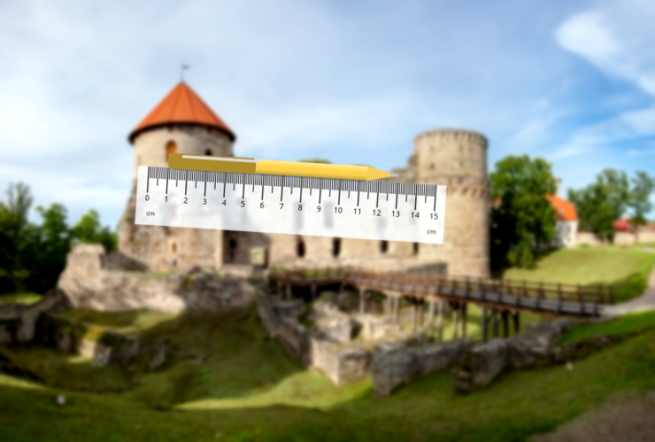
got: 12 cm
